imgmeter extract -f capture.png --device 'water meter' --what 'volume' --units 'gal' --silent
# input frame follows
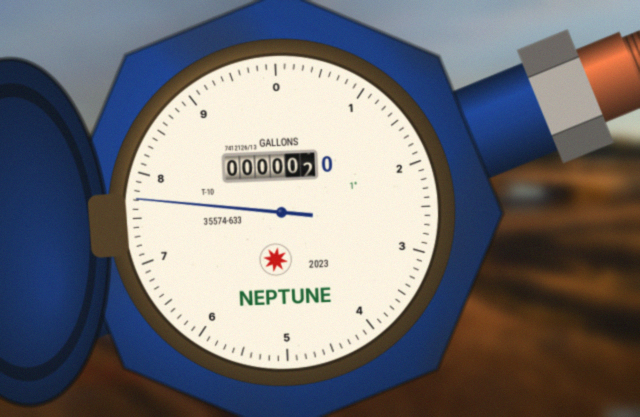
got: 17.7 gal
